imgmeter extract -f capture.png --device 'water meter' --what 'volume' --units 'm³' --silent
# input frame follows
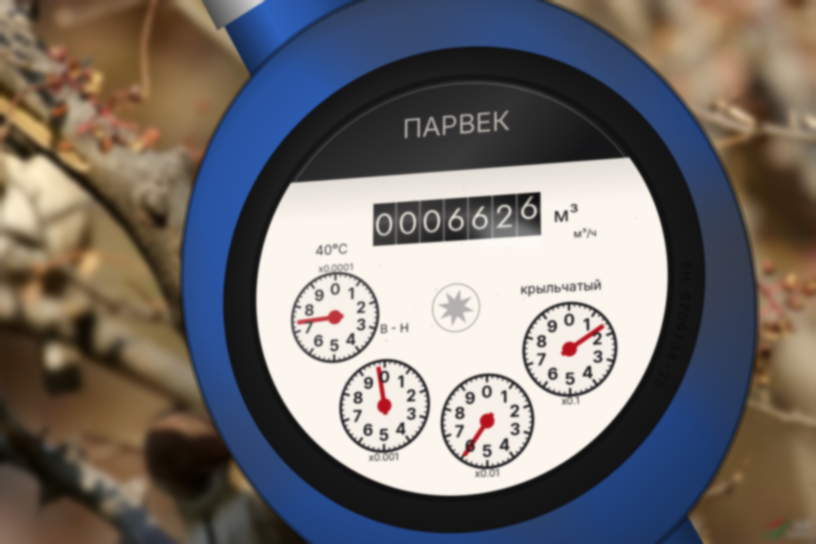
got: 6626.1597 m³
